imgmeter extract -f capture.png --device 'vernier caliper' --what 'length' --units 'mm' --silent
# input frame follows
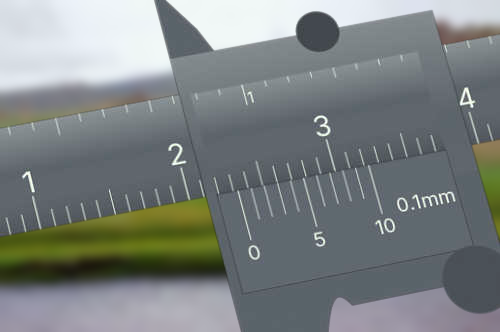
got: 23.3 mm
